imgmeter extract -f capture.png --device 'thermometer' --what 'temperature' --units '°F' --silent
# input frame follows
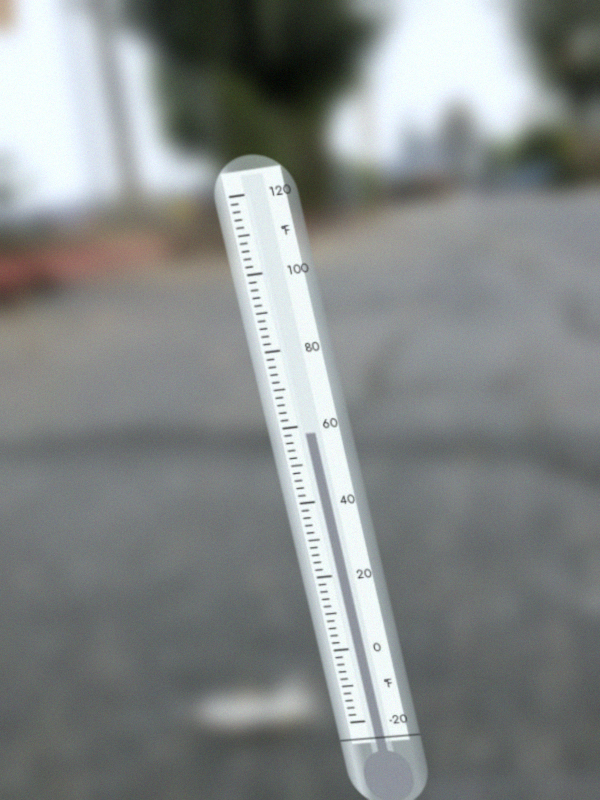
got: 58 °F
